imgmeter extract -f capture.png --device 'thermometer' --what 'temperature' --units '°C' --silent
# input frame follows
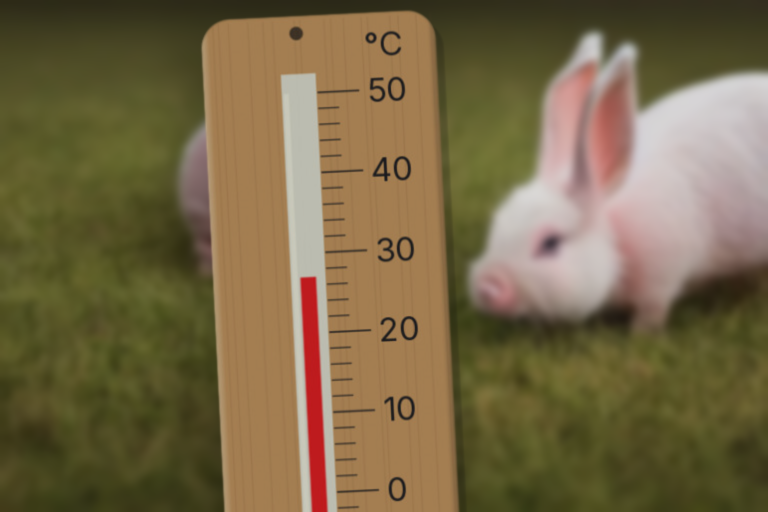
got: 27 °C
